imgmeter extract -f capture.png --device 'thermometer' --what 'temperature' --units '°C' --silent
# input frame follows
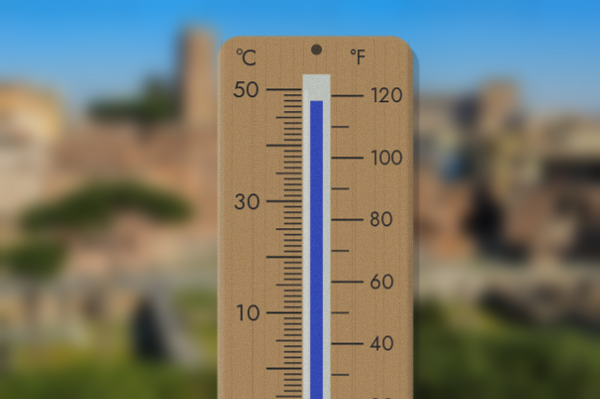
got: 48 °C
